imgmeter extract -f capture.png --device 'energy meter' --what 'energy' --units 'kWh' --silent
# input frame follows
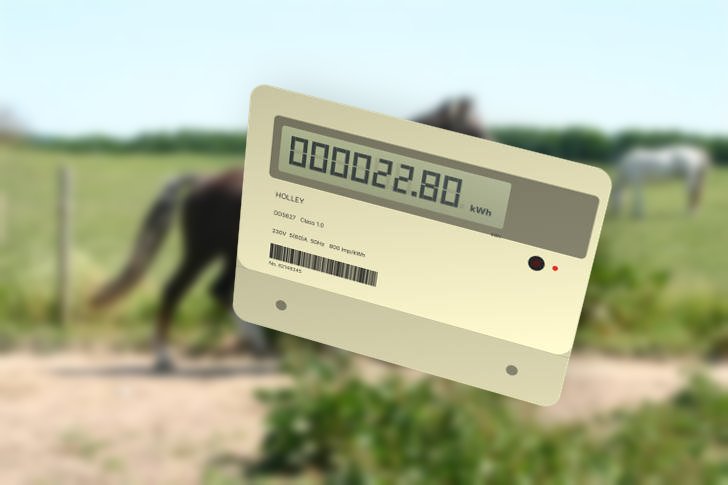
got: 22.80 kWh
